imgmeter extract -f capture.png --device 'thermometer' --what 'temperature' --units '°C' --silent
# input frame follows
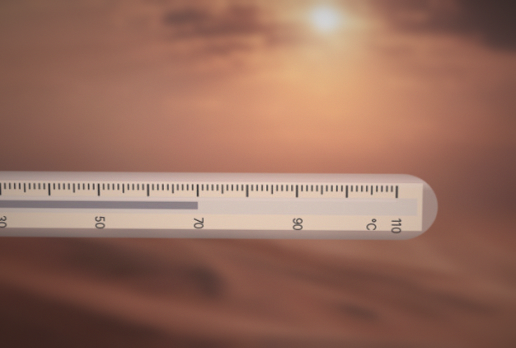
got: 70 °C
